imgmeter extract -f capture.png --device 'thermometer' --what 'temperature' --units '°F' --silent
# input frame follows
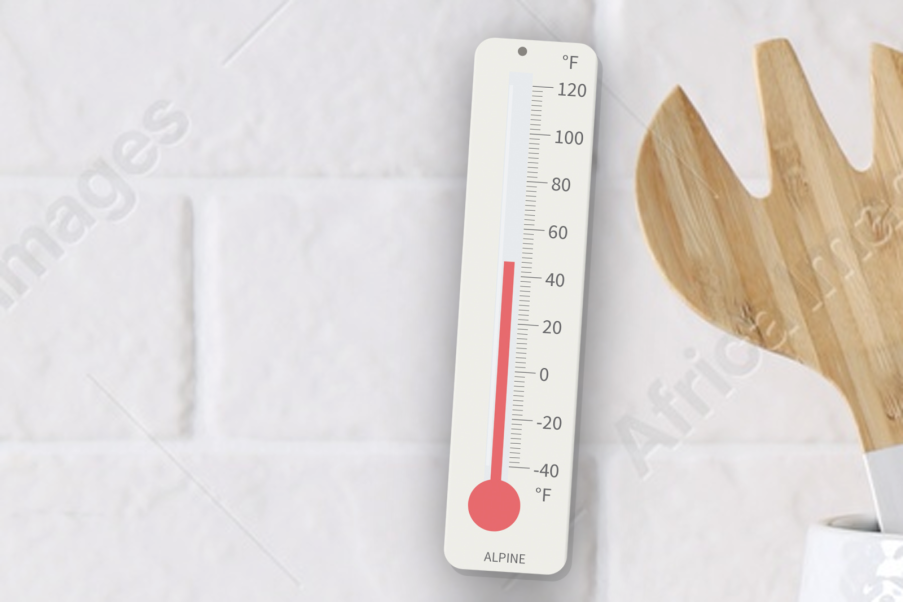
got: 46 °F
